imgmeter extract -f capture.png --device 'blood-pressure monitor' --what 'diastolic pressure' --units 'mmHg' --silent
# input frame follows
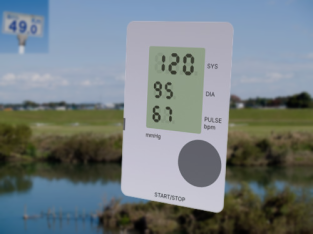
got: 95 mmHg
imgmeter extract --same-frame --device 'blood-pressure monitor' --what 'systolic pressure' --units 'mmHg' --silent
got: 120 mmHg
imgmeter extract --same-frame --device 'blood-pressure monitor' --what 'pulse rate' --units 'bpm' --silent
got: 67 bpm
